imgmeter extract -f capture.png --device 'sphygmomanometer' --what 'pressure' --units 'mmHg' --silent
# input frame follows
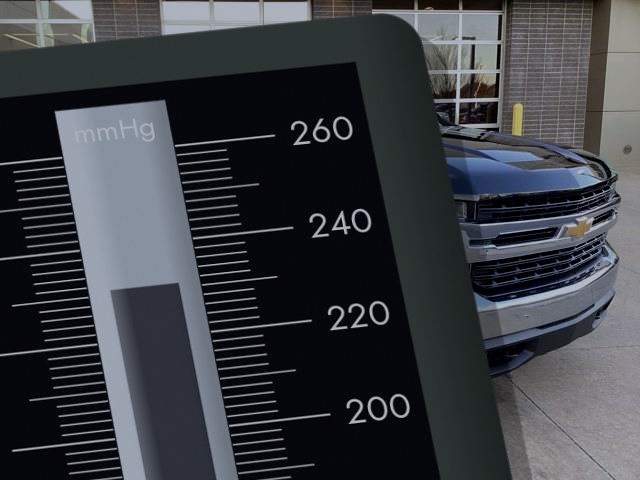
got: 231 mmHg
